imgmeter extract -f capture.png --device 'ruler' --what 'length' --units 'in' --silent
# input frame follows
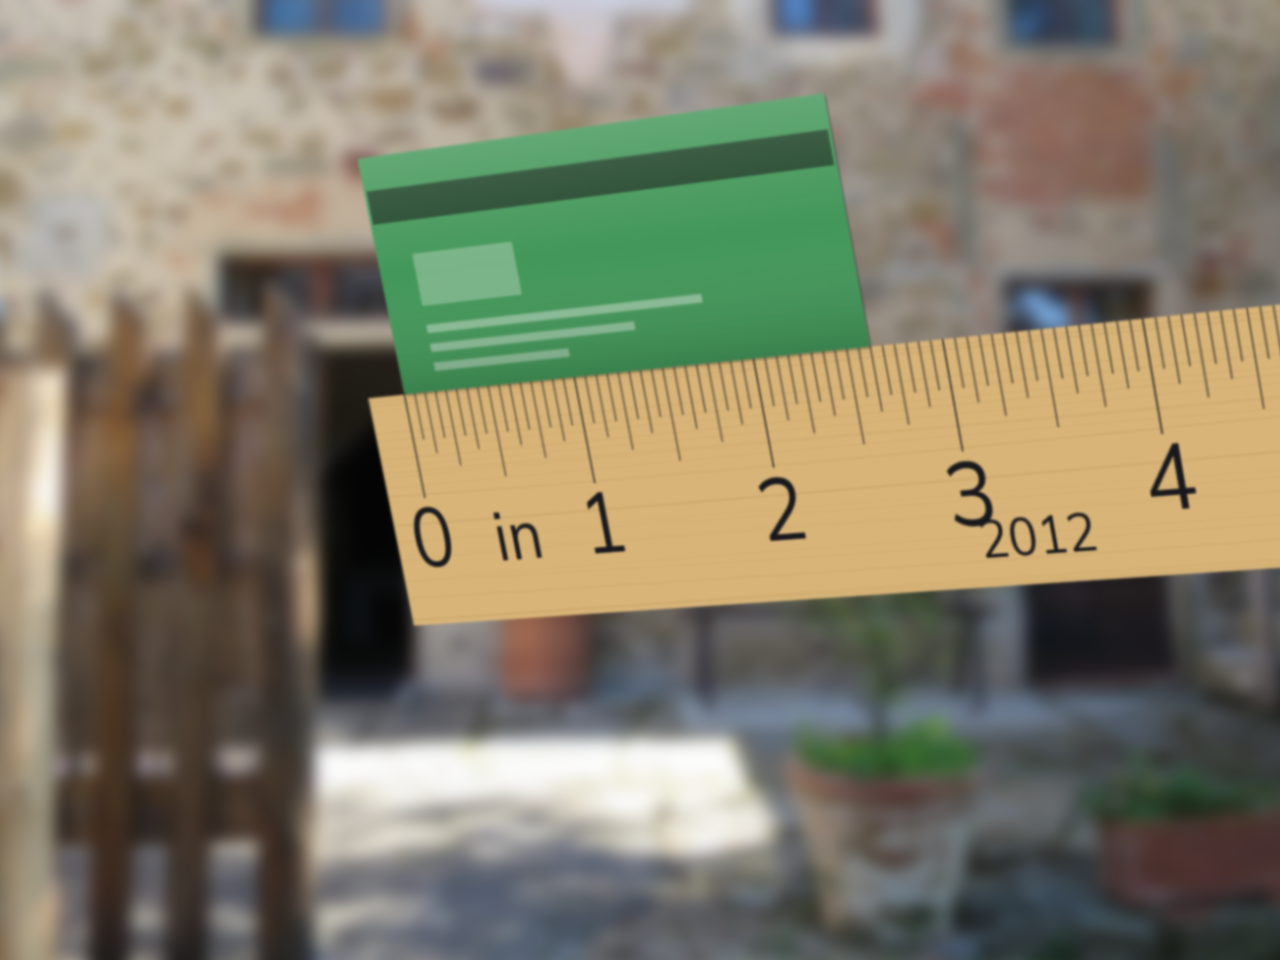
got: 2.625 in
